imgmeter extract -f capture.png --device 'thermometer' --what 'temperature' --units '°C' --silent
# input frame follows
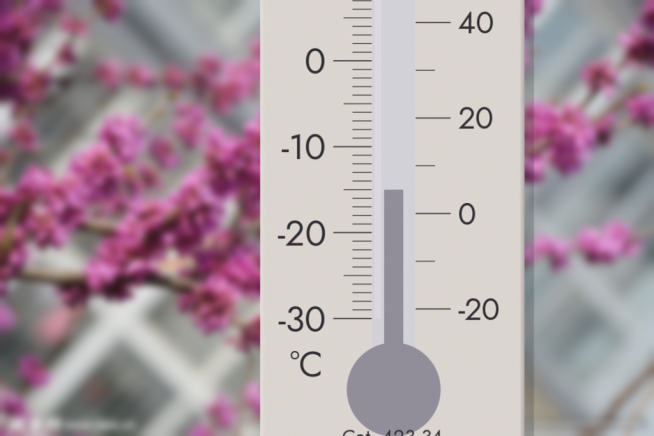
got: -15 °C
